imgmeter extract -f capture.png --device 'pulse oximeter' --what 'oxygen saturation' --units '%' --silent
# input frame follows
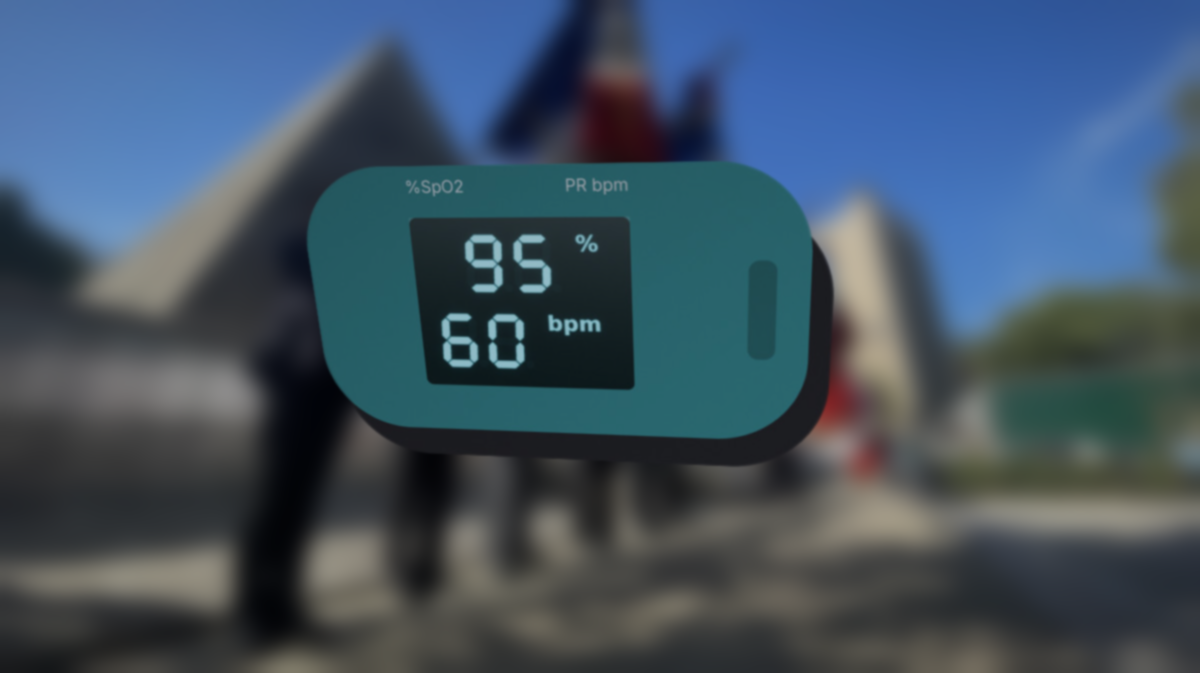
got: 95 %
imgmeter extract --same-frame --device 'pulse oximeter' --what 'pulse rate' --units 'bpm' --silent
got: 60 bpm
